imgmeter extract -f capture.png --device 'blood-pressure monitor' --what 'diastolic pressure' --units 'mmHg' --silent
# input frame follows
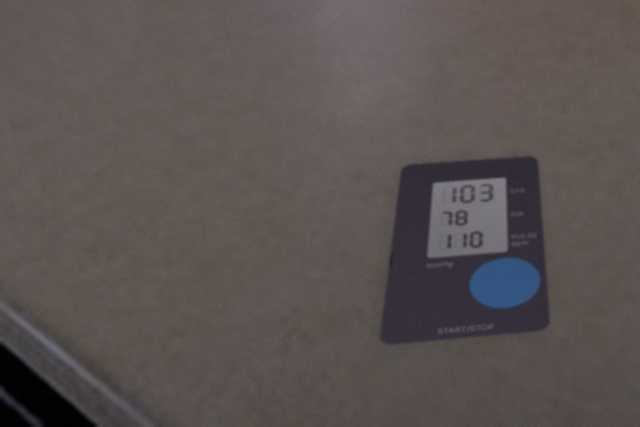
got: 78 mmHg
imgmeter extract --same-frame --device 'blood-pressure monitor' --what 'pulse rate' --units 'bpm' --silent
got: 110 bpm
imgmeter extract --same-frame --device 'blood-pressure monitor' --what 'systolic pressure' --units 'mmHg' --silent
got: 103 mmHg
